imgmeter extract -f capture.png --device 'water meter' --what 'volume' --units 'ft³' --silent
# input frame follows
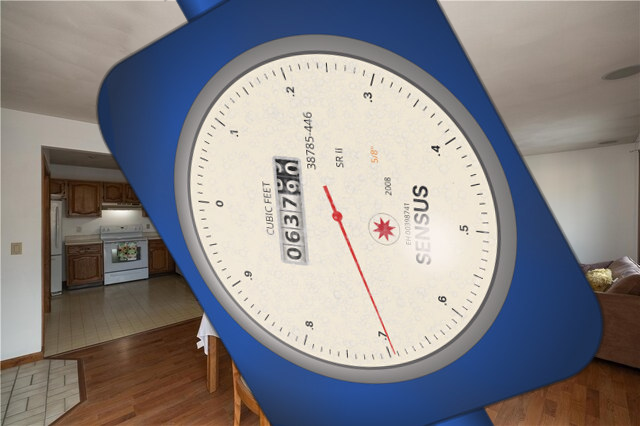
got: 63789.69 ft³
